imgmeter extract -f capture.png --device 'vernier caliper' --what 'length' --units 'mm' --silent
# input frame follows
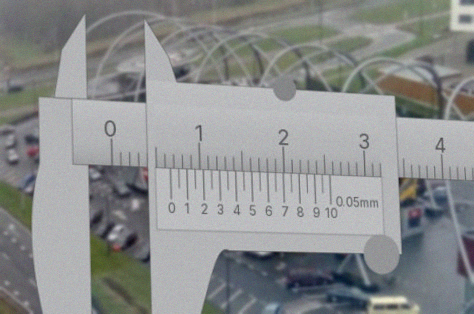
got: 6.6 mm
